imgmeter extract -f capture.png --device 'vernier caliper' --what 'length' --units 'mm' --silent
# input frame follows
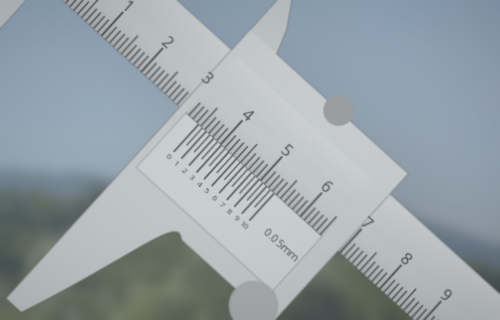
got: 34.5 mm
